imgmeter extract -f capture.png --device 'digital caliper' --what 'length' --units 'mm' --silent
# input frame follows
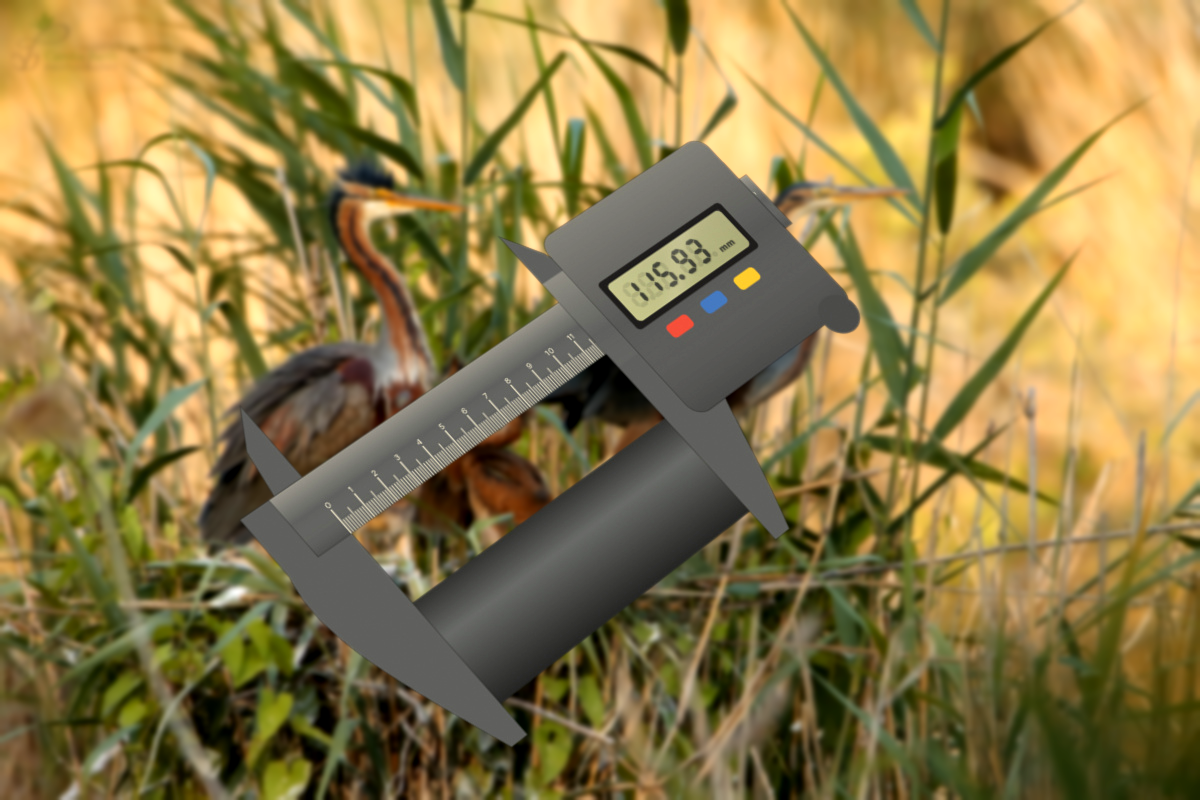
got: 115.93 mm
